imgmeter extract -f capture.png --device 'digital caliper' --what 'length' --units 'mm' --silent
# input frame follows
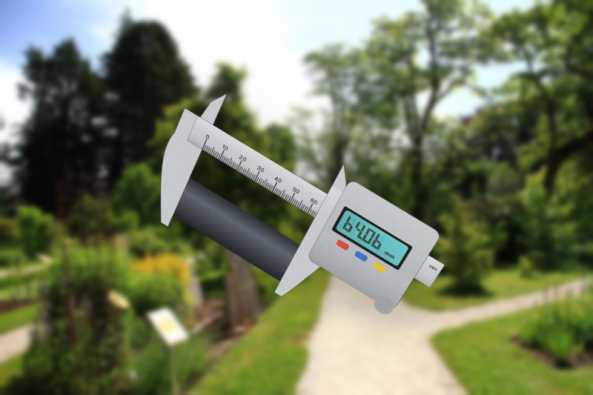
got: 64.06 mm
